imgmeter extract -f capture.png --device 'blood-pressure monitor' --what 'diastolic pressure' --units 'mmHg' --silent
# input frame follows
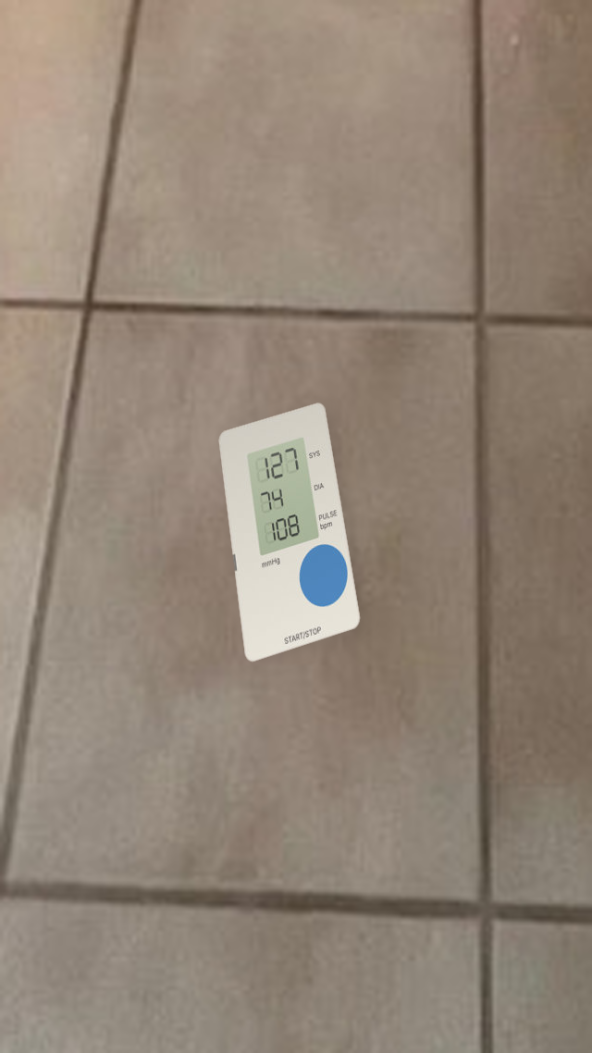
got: 74 mmHg
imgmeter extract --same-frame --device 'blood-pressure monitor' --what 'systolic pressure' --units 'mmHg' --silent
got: 127 mmHg
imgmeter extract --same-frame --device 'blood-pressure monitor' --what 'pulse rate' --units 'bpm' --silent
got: 108 bpm
